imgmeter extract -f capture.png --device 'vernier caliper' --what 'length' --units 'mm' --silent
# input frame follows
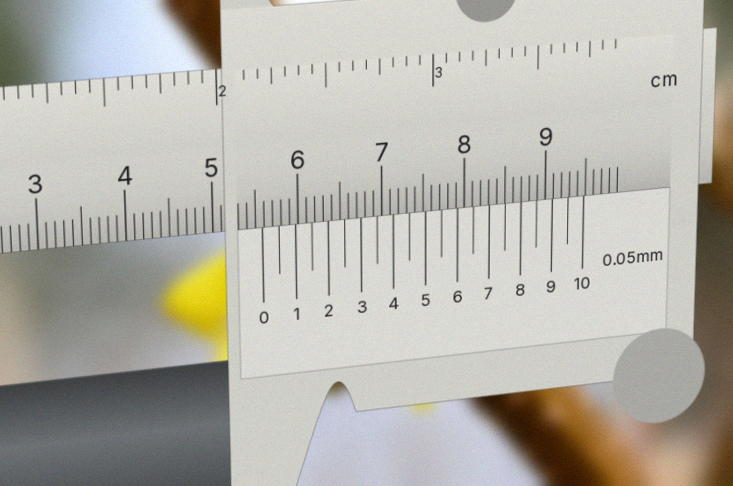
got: 55.8 mm
